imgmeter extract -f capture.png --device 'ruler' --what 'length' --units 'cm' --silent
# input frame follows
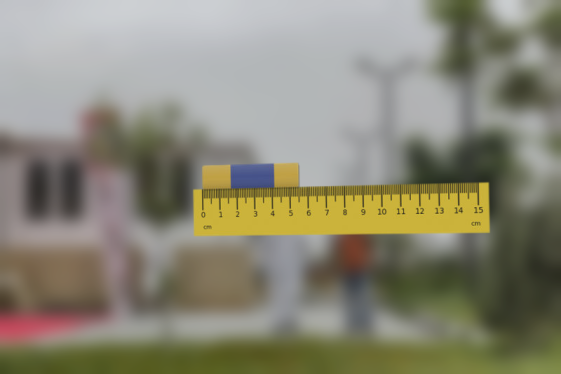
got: 5.5 cm
